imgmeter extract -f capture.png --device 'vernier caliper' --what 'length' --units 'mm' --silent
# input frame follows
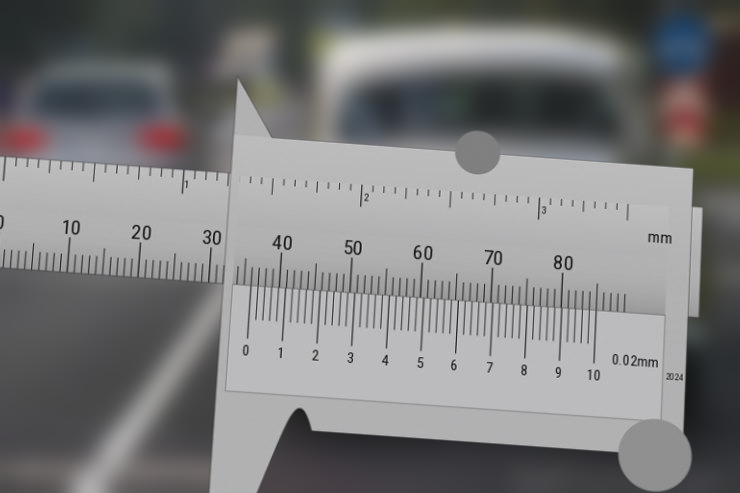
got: 36.0 mm
